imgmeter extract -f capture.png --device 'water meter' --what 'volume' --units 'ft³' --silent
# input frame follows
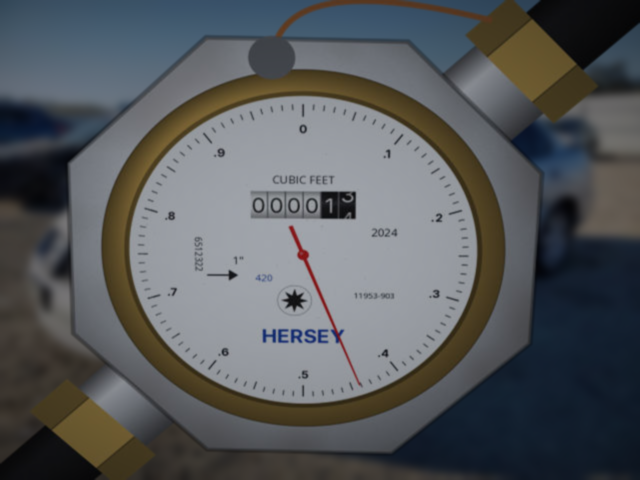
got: 13.44 ft³
